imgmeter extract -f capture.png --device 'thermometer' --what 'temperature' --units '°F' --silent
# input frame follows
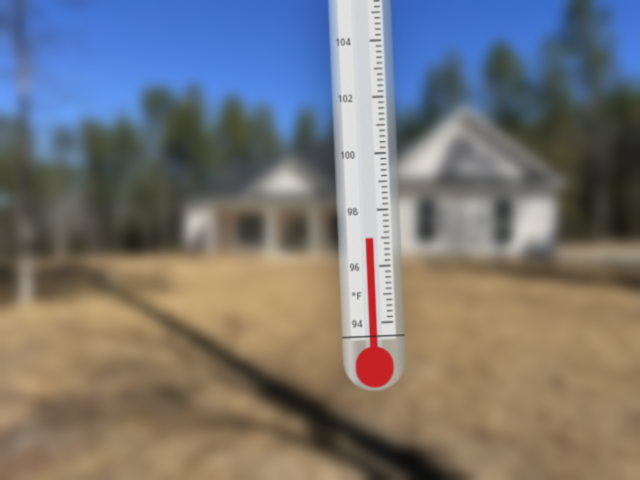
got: 97 °F
